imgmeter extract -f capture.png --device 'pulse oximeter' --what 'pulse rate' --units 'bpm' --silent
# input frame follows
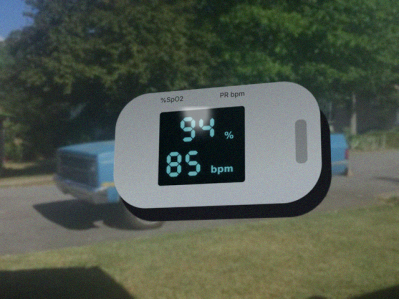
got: 85 bpm
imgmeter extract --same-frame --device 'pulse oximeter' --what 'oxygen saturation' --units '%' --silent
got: 94 %
